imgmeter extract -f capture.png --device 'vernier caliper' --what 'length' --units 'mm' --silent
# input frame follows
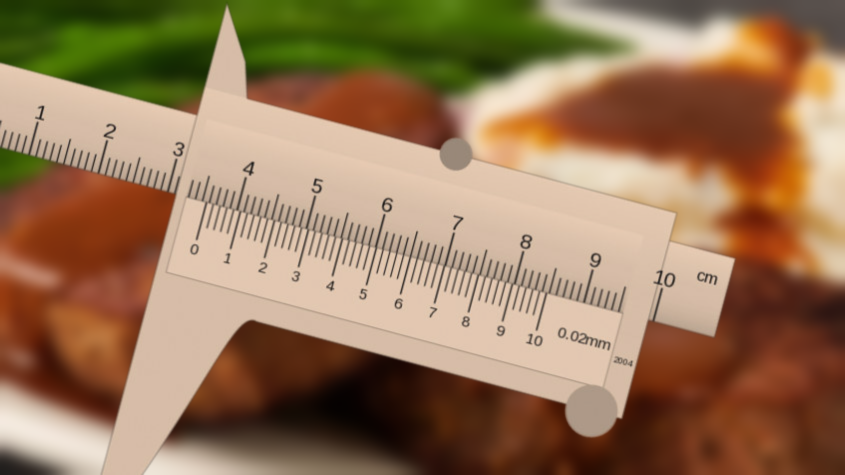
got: 35.6 mm
